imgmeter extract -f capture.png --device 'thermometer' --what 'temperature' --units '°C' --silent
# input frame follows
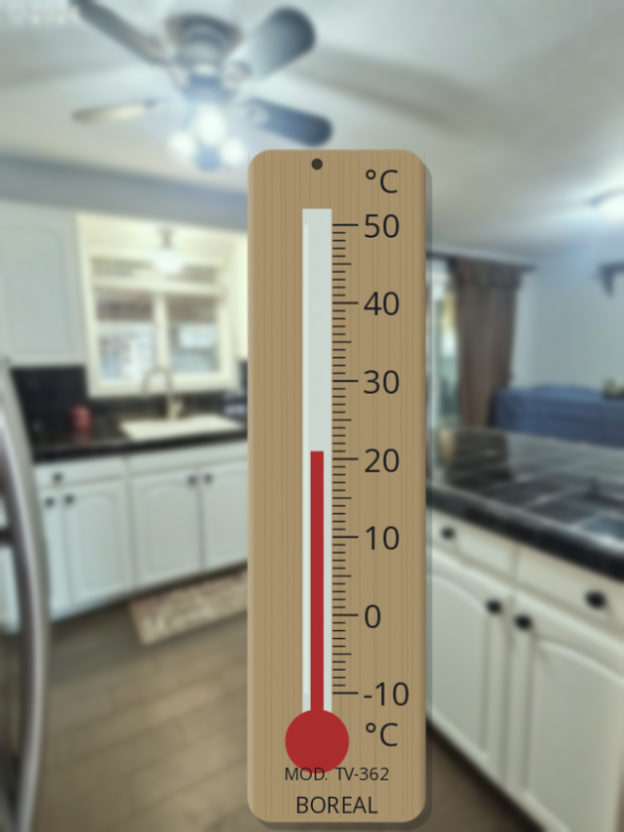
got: 21 °C
